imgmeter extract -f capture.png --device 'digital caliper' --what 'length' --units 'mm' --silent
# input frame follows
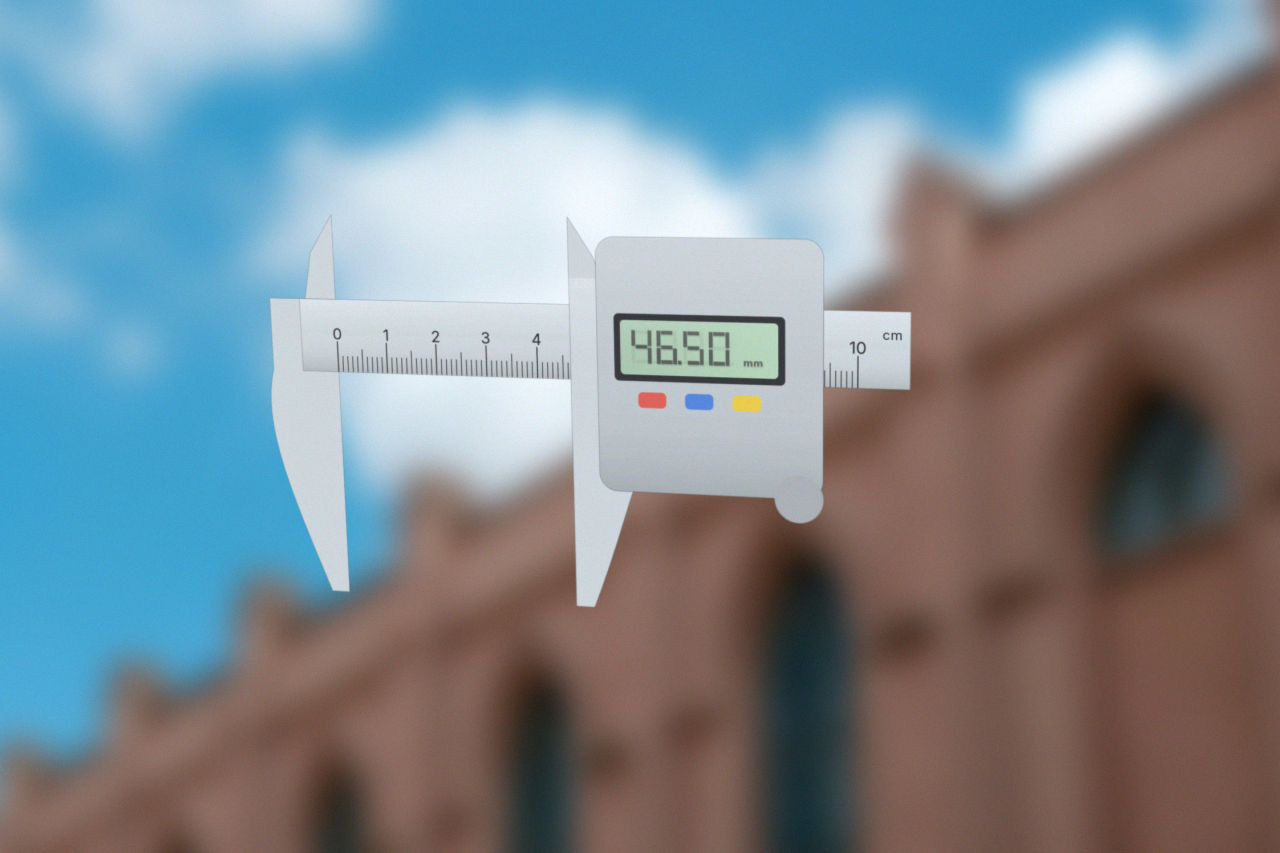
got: 46.50 mm
